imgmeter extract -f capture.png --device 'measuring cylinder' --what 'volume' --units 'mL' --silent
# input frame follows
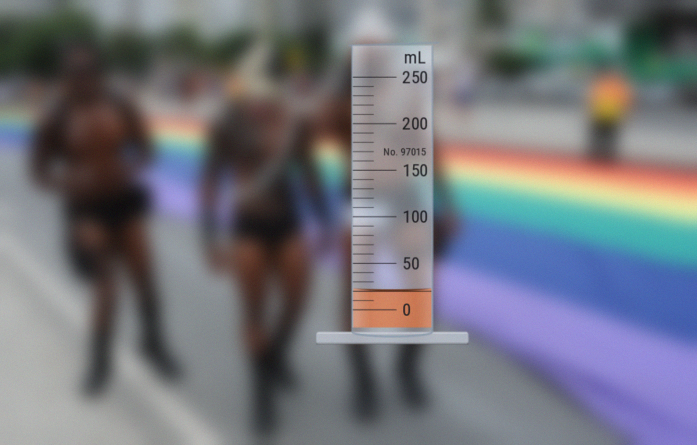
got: 20 mL
